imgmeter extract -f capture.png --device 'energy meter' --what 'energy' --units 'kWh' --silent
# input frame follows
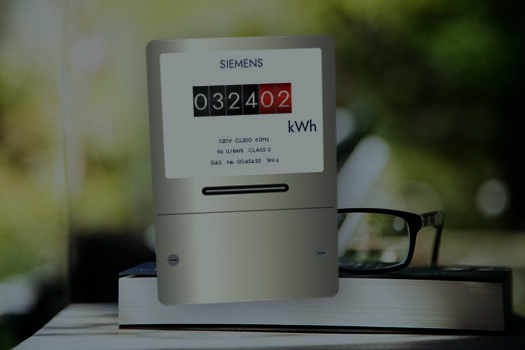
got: 324.02 kWh
